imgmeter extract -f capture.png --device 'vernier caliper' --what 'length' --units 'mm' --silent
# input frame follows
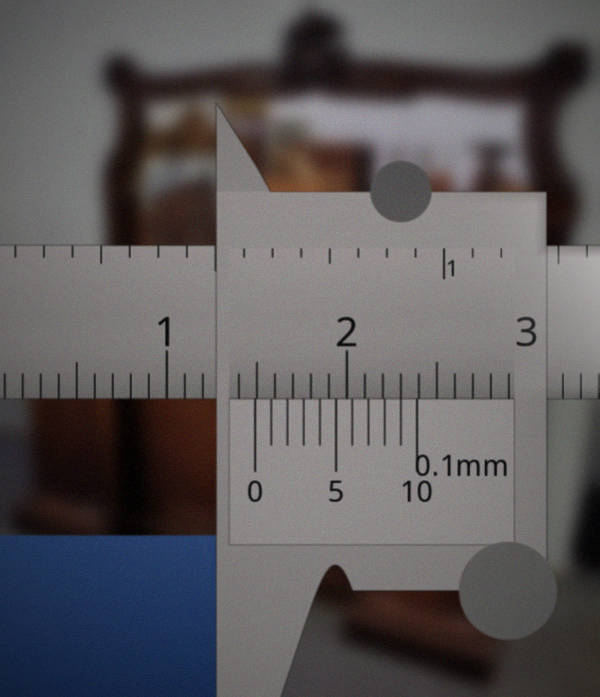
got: 14.9 mm
